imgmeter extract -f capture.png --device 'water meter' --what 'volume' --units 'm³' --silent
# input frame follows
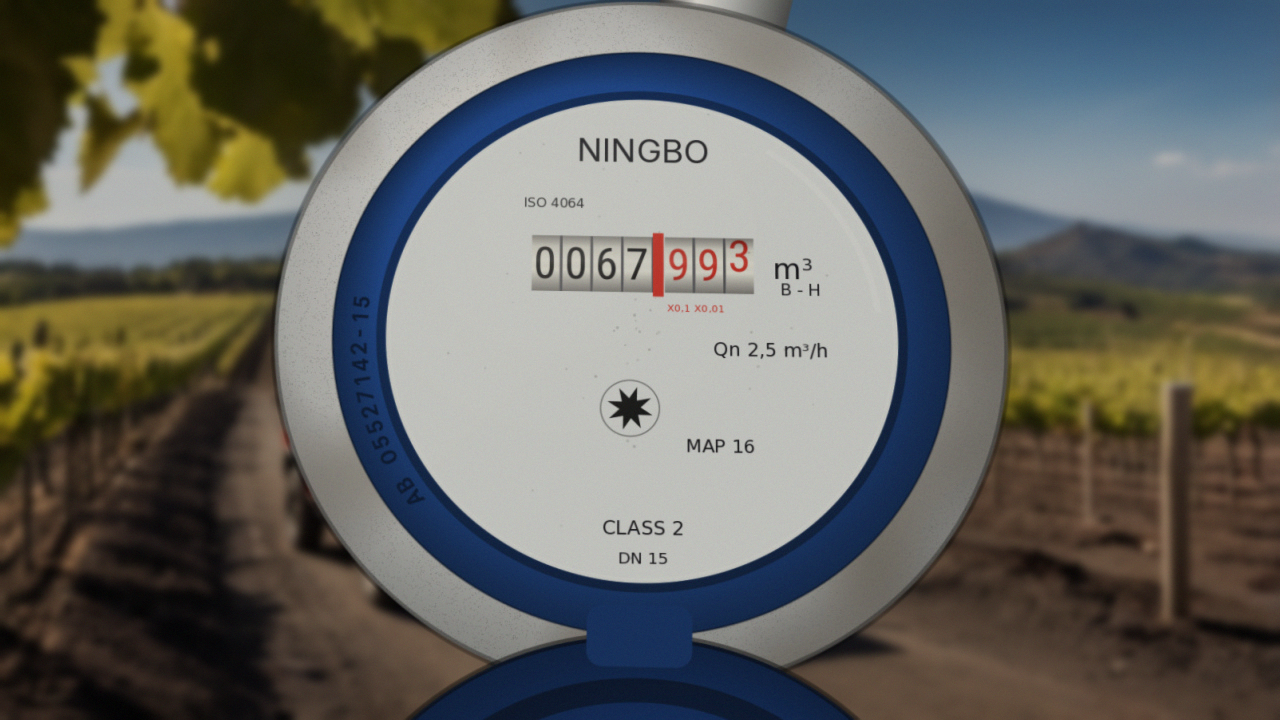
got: 67.993 m³
